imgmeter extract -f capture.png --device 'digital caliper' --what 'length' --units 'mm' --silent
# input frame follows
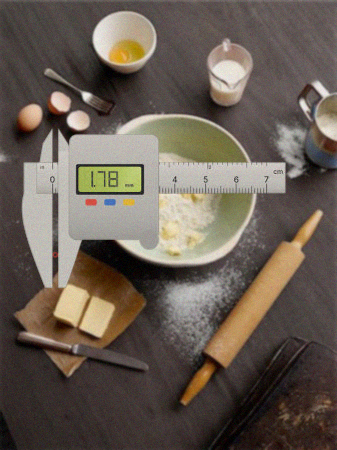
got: 1.78 mm
